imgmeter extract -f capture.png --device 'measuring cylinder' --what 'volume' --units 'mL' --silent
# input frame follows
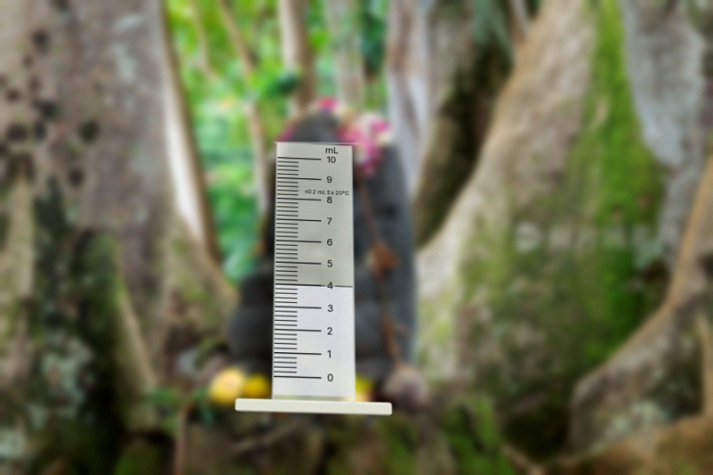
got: 4 mL
